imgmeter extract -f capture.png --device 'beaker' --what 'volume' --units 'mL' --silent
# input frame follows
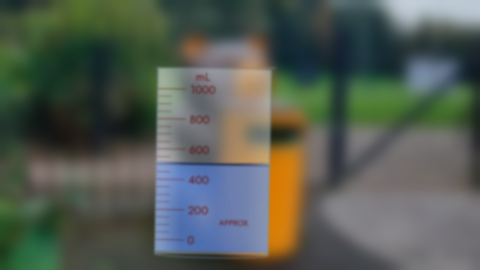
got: 500 mL
